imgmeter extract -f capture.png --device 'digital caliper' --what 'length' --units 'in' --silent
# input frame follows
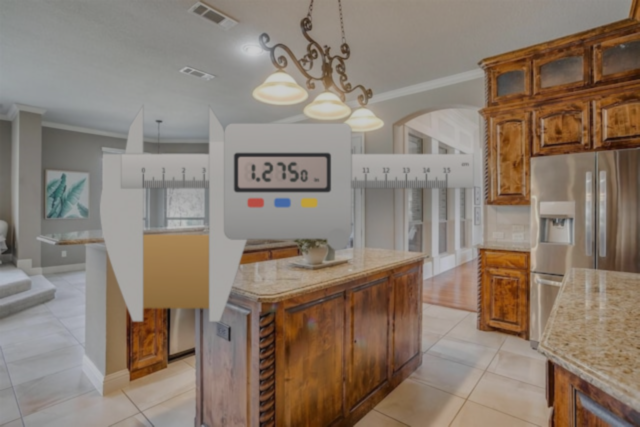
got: 1.2750 in
